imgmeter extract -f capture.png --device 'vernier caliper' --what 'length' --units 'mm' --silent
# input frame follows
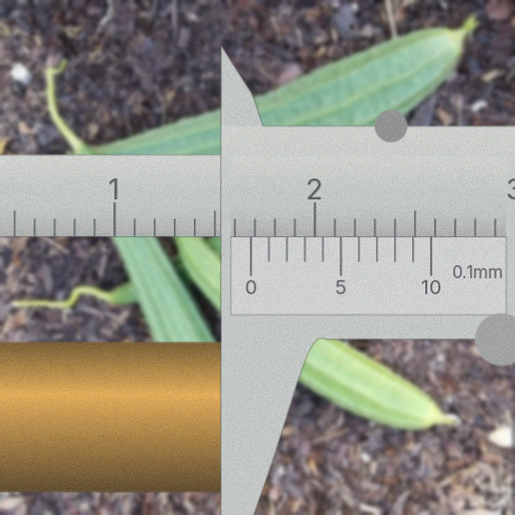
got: 16.8 mm
